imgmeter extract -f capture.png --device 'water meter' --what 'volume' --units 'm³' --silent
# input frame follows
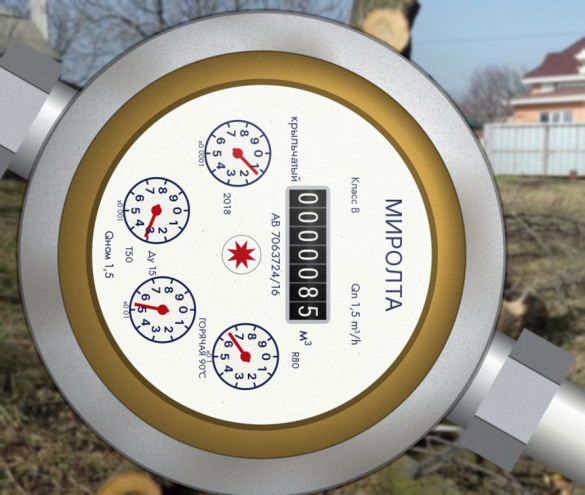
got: 85.6531 m³
